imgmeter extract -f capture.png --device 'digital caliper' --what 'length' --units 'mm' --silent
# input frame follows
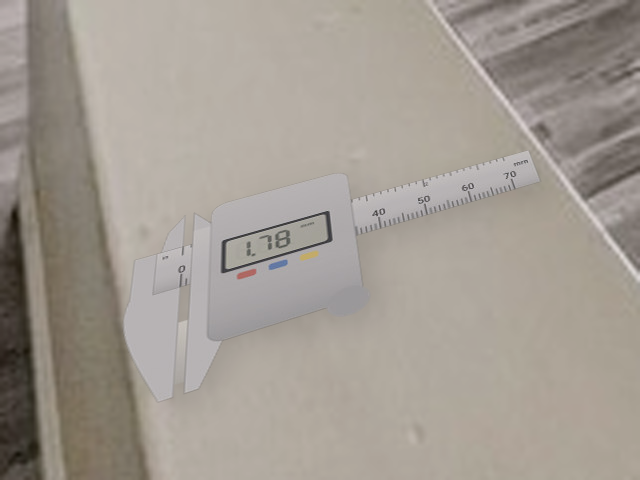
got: 1.78 mm
